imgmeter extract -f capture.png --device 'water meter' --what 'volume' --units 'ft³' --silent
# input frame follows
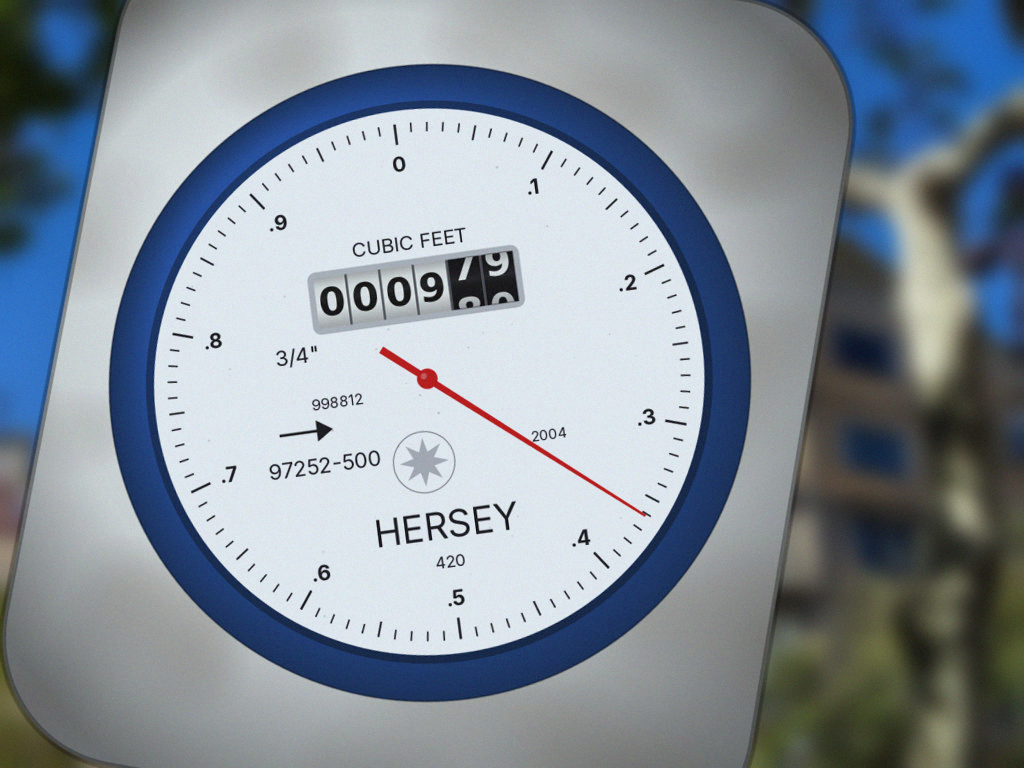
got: 979.36 ft³
